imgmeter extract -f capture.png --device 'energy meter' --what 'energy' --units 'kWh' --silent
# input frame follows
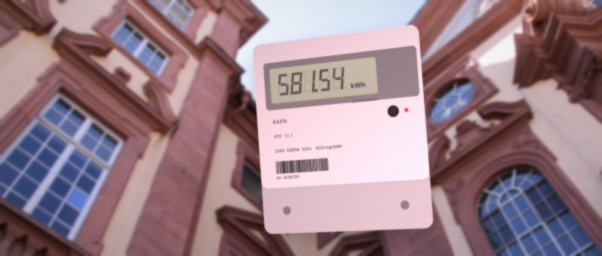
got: 581.54 kWh
